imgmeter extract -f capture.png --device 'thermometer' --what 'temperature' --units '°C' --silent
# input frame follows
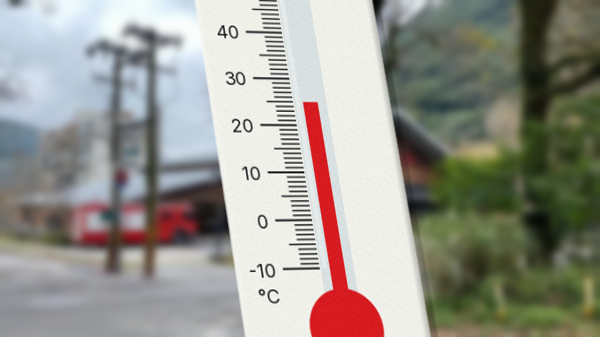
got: 25 °C
